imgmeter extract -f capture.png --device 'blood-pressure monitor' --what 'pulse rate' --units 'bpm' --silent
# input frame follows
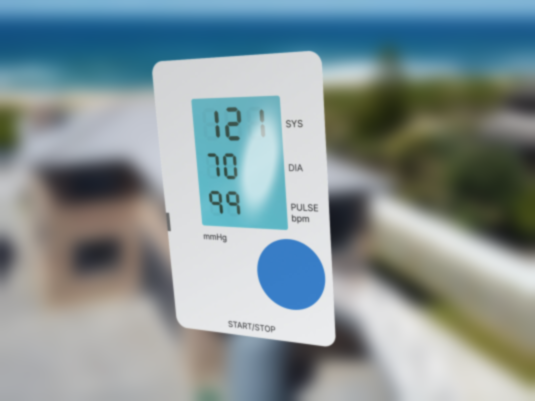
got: 99 bpm
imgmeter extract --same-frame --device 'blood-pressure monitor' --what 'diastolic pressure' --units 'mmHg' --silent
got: 70 mmHg
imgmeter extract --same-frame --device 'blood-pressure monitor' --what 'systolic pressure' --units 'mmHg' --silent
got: 121 mmHg
